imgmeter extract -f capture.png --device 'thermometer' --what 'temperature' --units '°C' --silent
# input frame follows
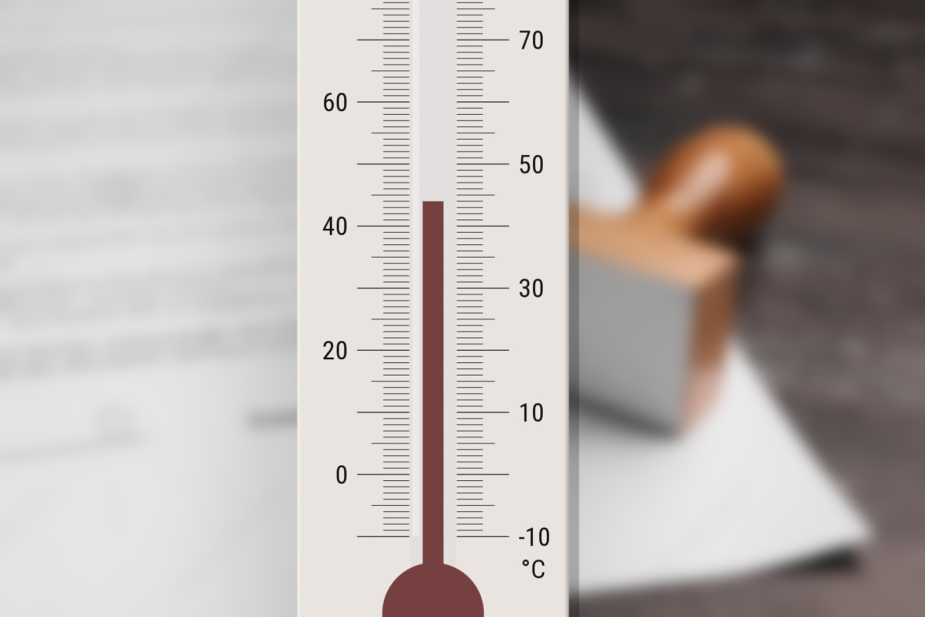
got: 44 °C
